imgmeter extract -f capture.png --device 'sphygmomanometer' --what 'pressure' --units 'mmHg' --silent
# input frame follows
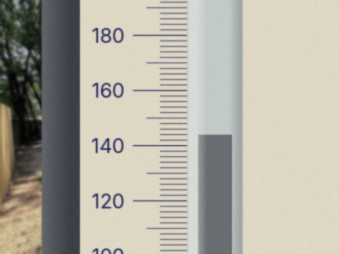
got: 144 mmHg
